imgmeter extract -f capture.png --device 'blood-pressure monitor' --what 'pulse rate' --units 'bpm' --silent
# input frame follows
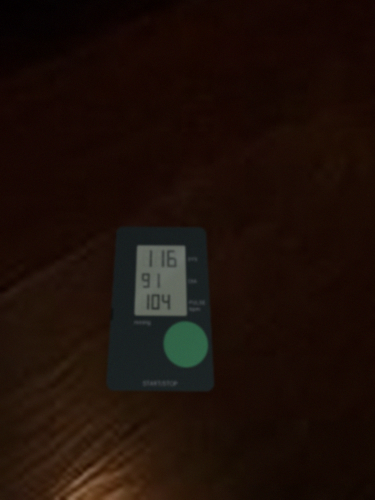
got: 104 bpm
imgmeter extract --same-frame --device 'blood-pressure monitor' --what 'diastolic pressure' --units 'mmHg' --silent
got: 91 mmHg
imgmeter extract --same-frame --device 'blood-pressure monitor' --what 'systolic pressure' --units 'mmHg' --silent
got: 116 mmHg
